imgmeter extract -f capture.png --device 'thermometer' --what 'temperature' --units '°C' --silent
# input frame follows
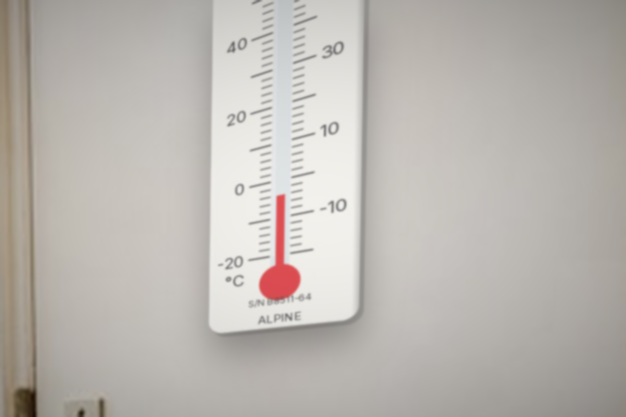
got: -4 °C
